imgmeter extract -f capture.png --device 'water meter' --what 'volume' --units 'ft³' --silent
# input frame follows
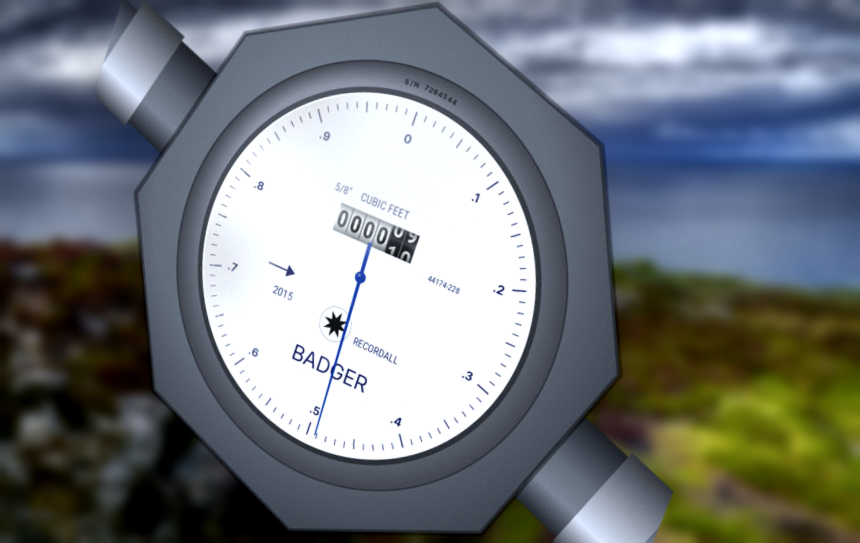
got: 9.49 ft³
